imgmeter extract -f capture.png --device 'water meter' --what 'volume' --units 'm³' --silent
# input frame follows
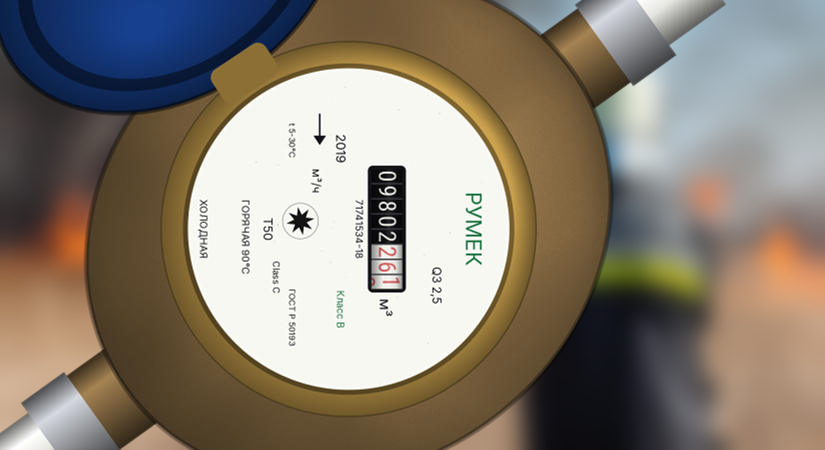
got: 9802.261 m³
